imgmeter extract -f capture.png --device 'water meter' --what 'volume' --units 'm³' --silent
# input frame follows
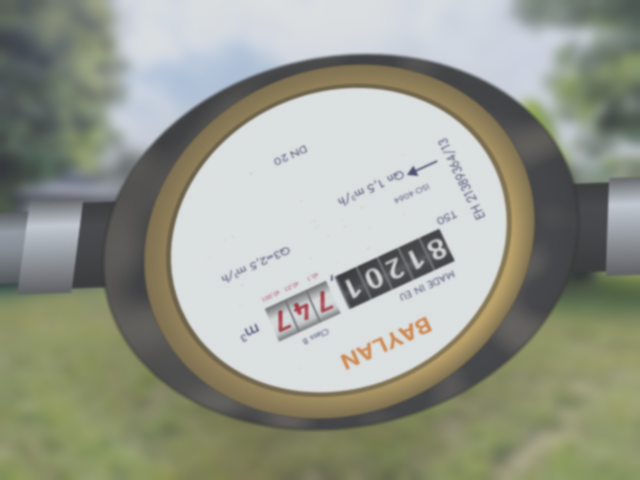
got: 81201.747 m³
